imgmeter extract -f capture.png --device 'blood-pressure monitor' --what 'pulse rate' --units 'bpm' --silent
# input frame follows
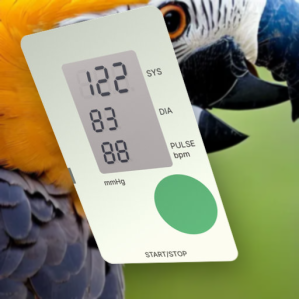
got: 88 bpm
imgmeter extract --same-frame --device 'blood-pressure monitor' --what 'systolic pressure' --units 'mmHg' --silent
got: 122 mmHg
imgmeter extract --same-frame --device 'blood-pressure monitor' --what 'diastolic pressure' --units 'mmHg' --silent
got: 83 mmHg
